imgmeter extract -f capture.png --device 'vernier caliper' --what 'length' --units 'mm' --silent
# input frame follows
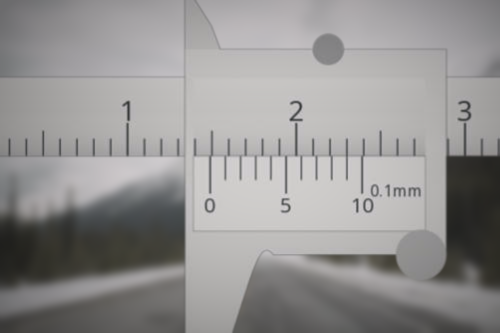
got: 14.9 mm
